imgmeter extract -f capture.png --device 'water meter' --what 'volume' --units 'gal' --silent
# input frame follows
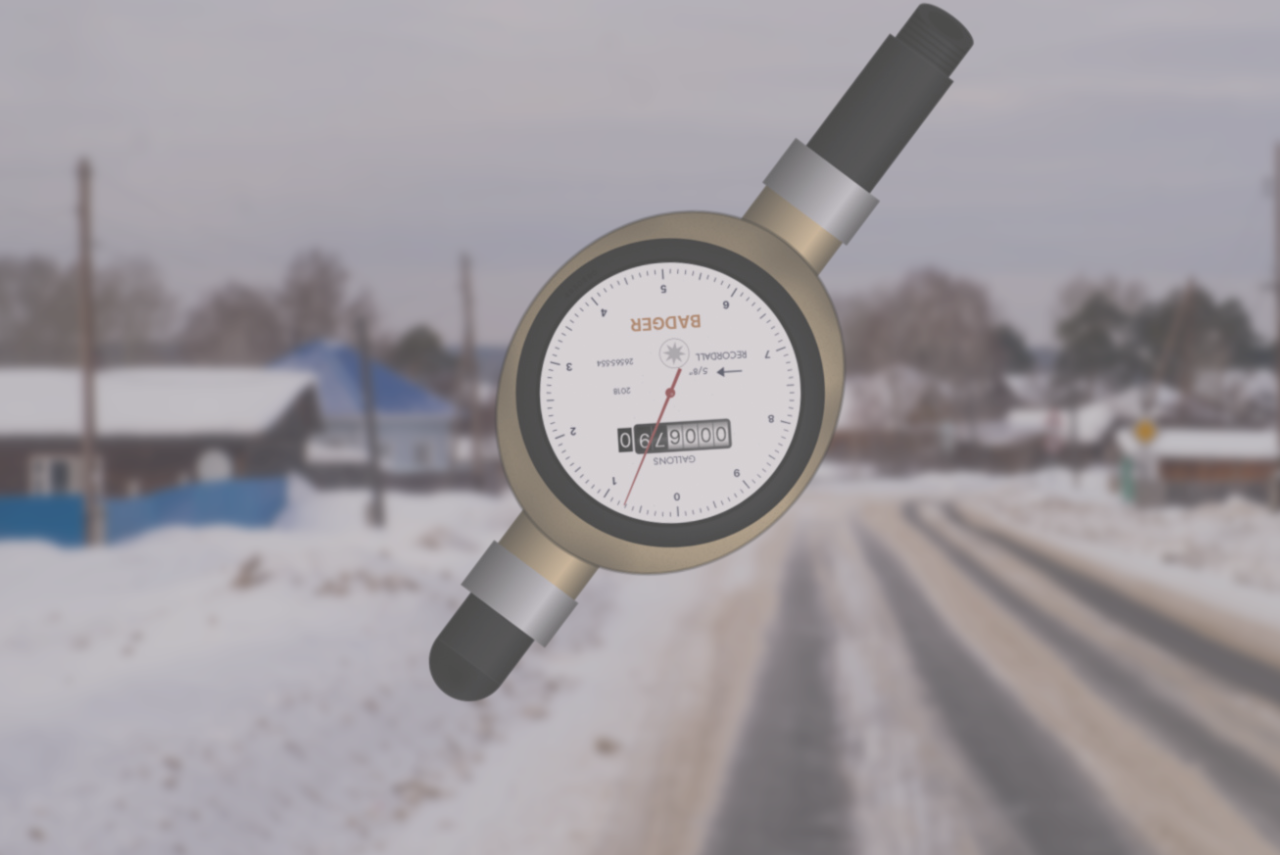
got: 6790.7 gal
